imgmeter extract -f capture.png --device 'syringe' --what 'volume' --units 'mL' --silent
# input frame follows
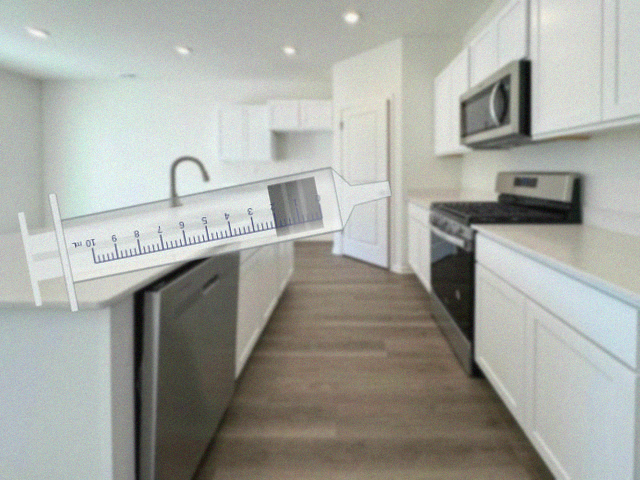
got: 0 mL
